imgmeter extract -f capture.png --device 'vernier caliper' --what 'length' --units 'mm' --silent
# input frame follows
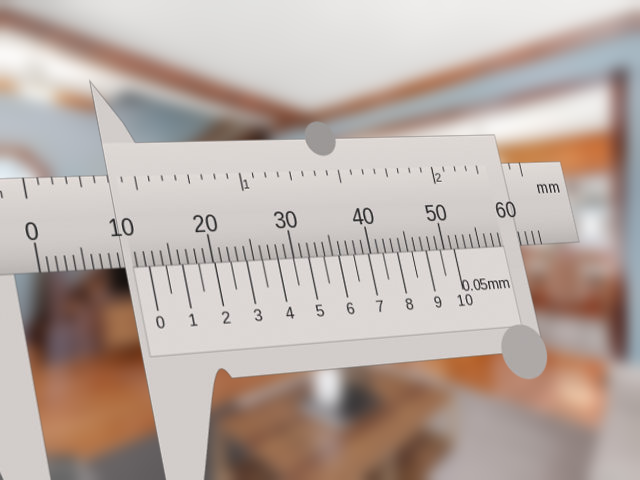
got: 12.4 mm
